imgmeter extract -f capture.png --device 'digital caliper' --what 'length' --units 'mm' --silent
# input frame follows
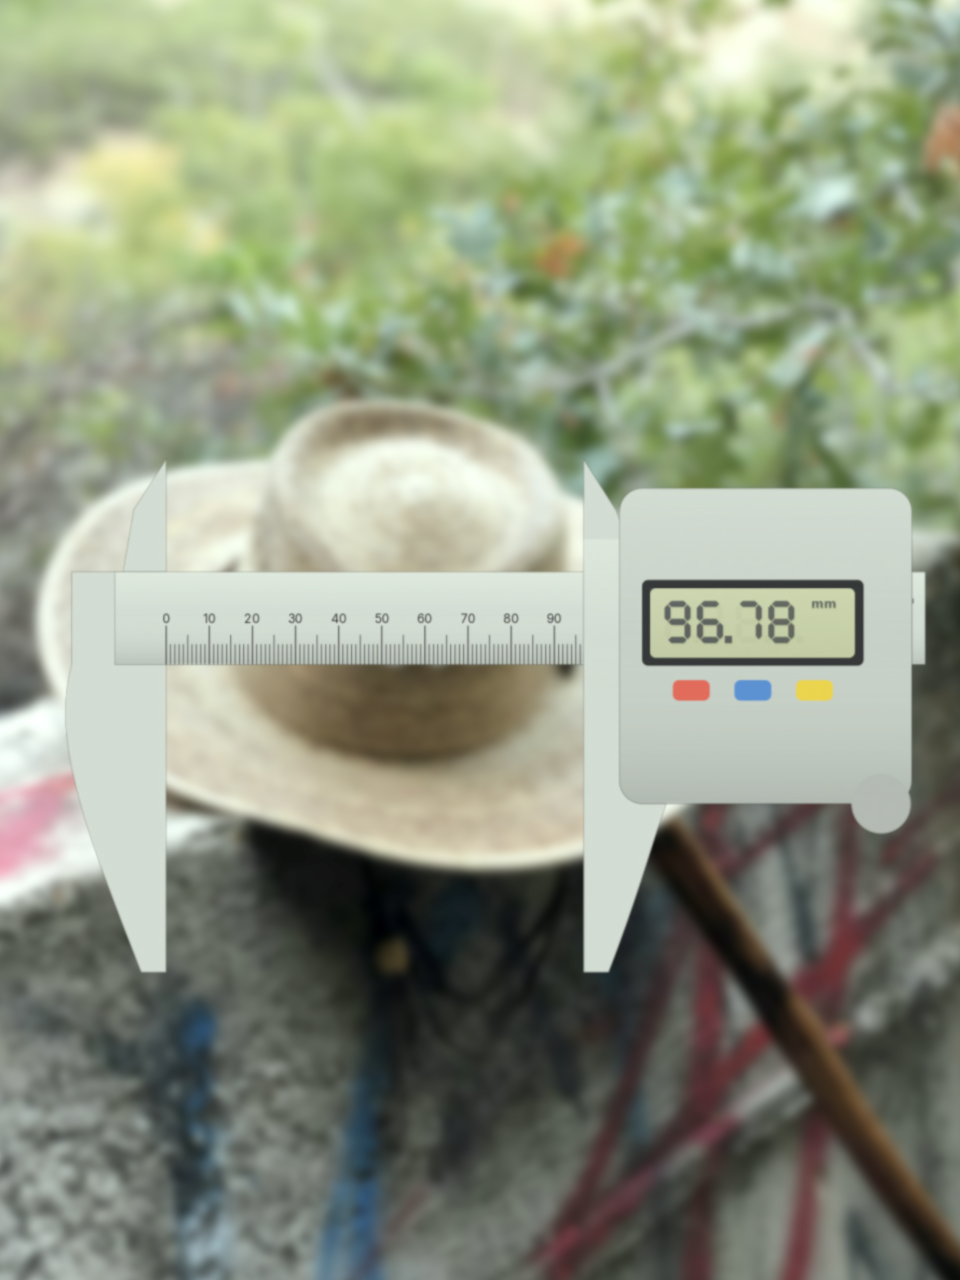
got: 96.78 mm
